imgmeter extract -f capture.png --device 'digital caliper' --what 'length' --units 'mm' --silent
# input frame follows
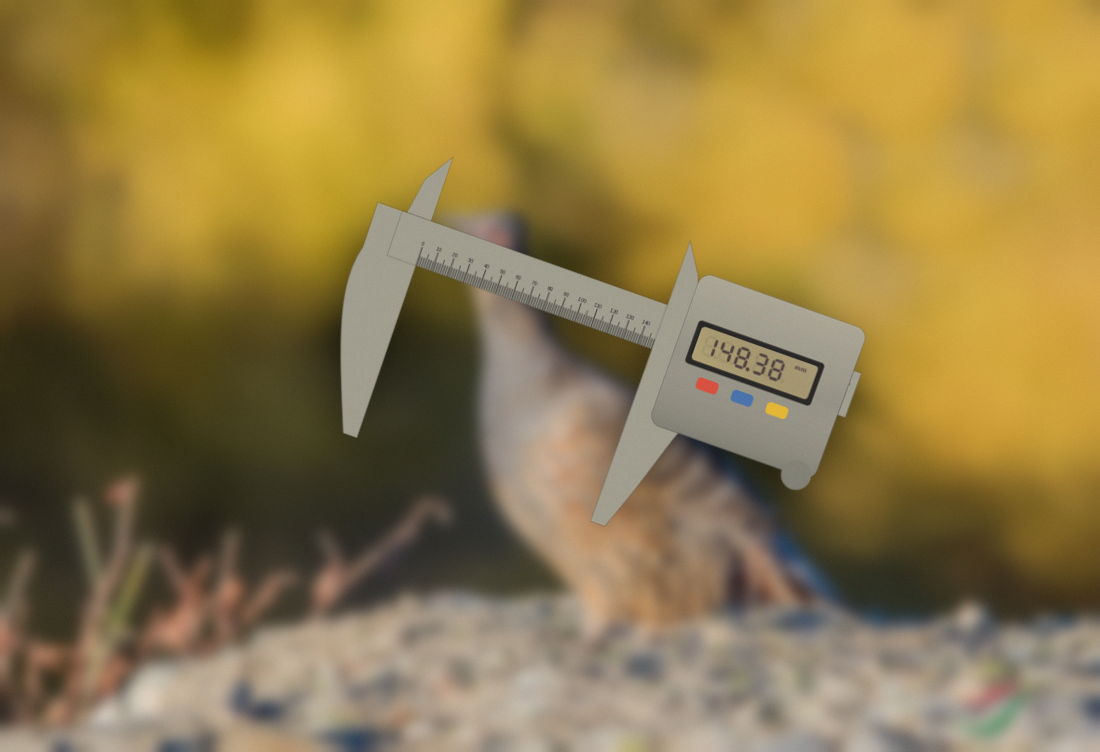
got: 148.38 mm
